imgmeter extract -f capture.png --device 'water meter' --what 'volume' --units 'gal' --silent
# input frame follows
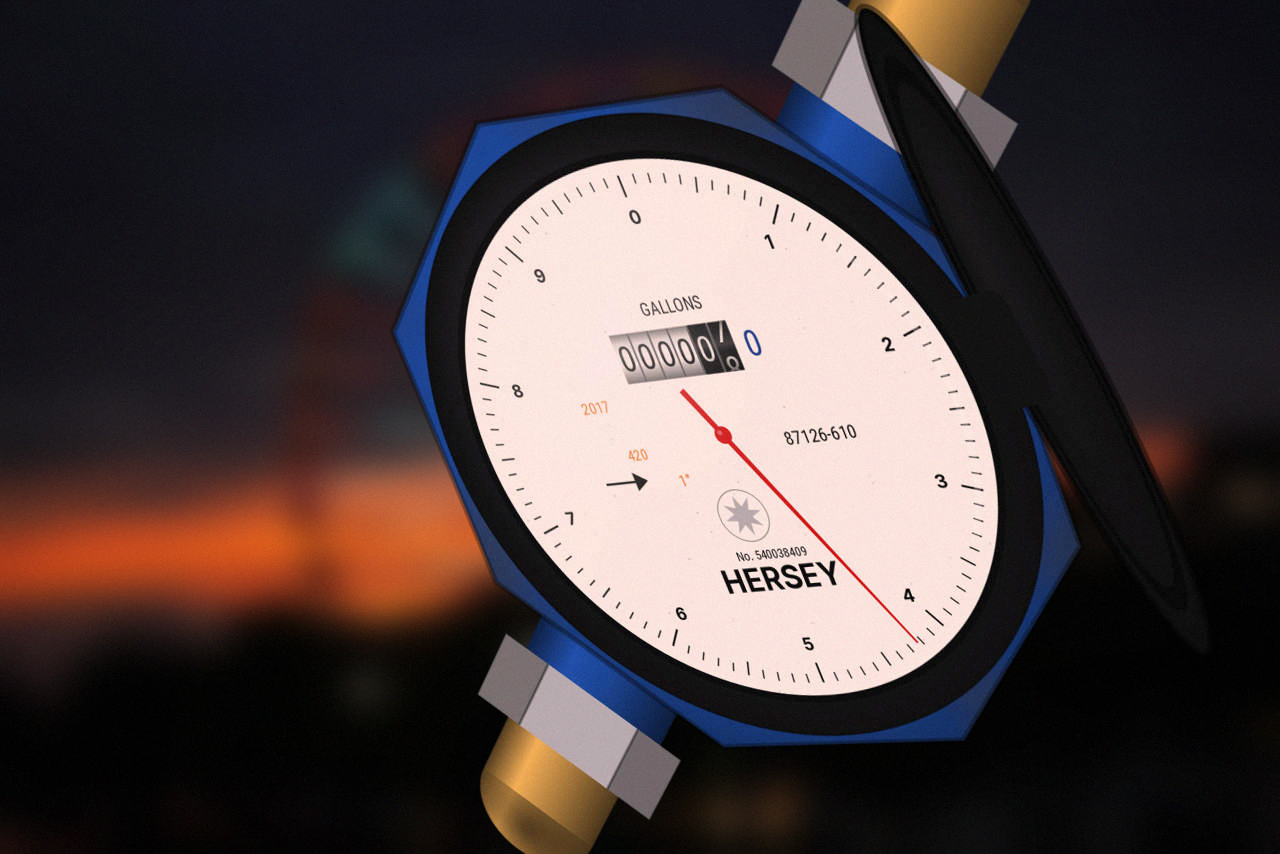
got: 74.2 gal
